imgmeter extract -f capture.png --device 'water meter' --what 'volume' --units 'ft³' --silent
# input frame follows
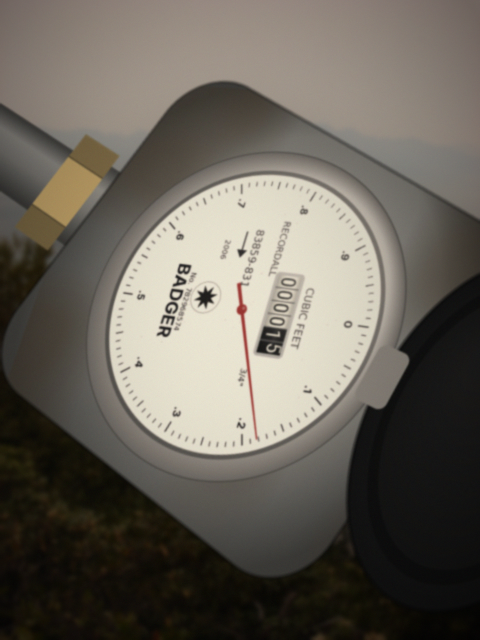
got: 15.18 ft³
